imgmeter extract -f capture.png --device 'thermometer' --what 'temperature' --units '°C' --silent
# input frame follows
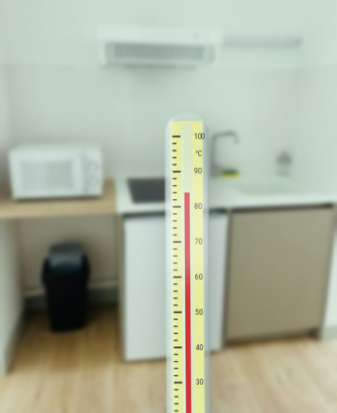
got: 84 °C
